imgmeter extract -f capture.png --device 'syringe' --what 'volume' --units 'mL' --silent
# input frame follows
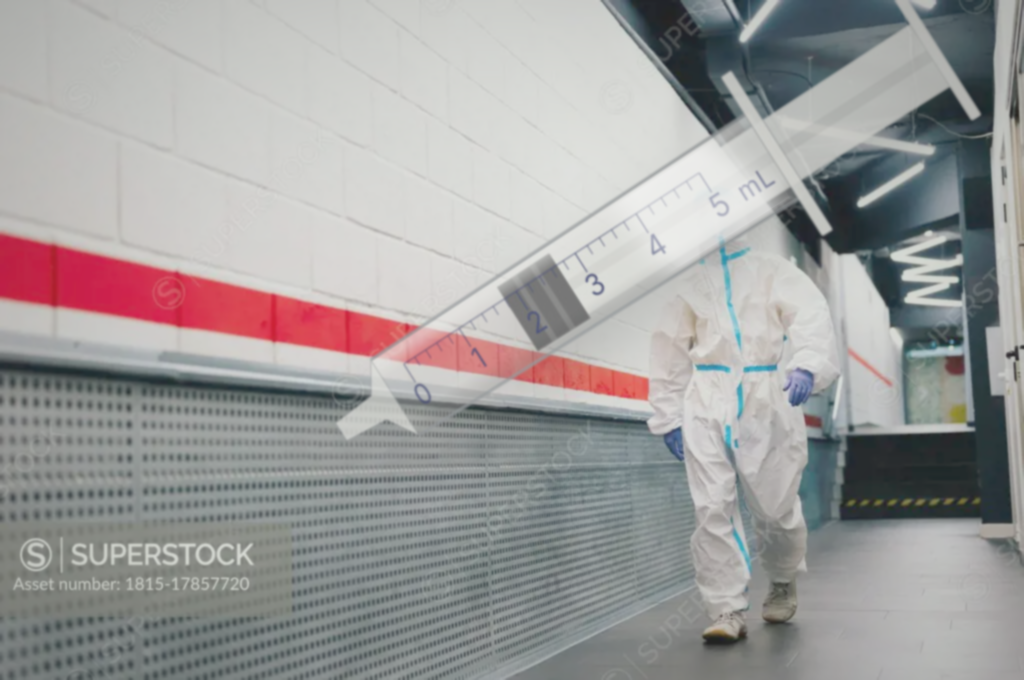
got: 1.8 mL
